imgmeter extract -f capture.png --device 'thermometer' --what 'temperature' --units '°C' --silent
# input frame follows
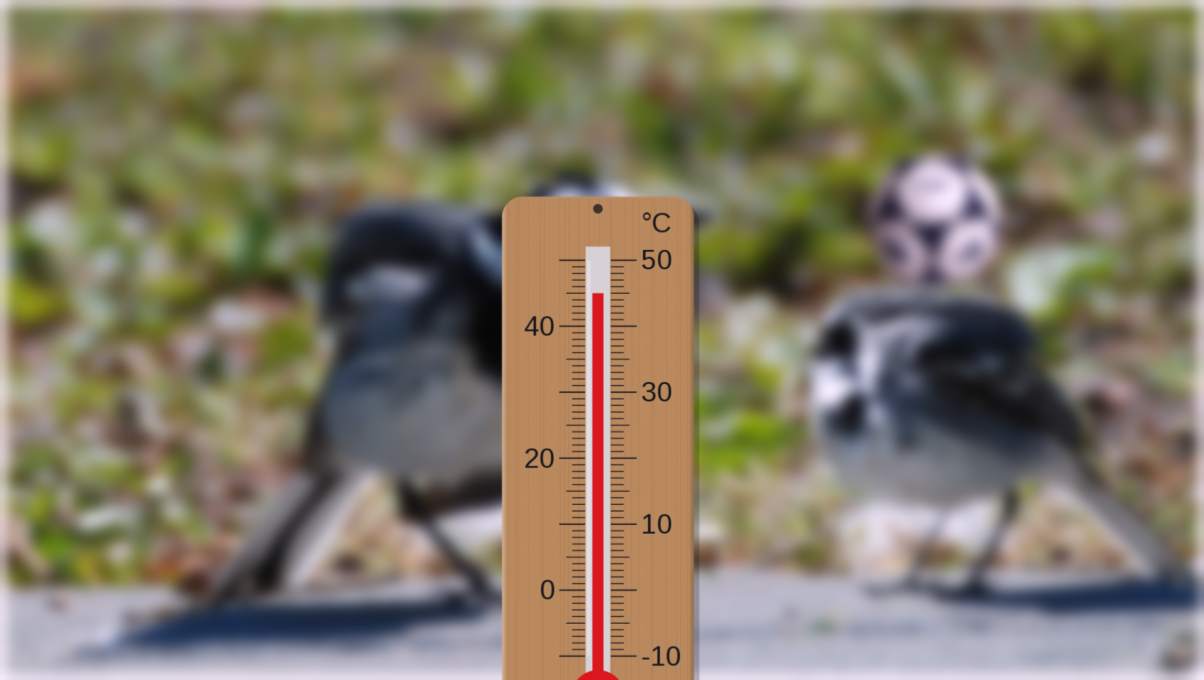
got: 45 °C
